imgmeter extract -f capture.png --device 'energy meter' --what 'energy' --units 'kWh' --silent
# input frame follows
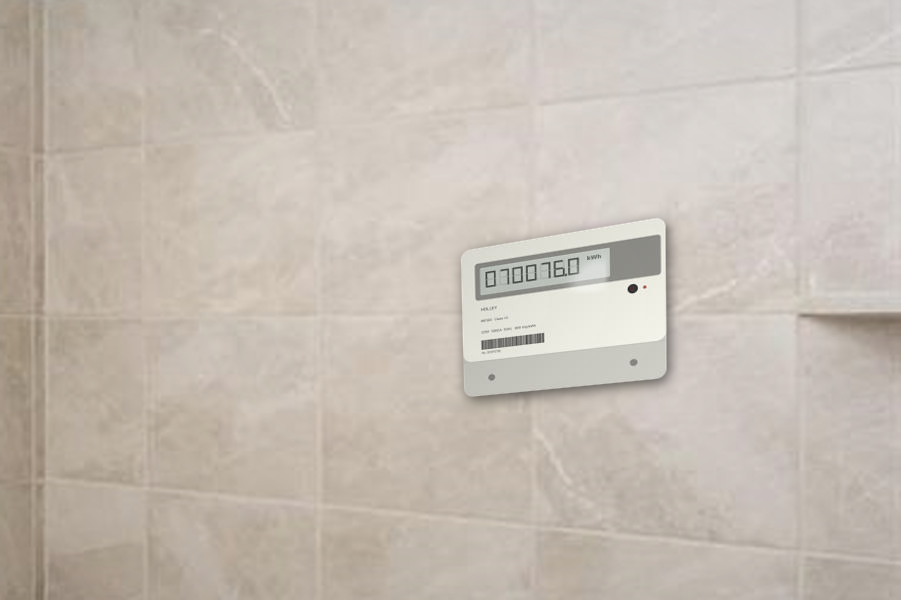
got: 70076.0 kWh
